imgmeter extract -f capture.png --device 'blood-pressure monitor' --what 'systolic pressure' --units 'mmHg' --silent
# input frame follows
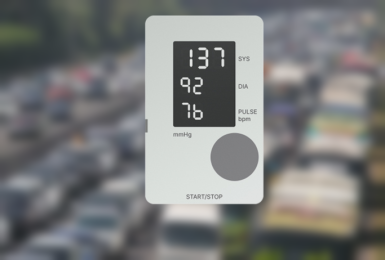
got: 137 mmHg
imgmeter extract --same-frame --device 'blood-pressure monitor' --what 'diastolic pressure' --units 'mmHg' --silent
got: 92 mmHg
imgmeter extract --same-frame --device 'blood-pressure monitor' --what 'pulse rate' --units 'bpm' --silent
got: 76 bpm
